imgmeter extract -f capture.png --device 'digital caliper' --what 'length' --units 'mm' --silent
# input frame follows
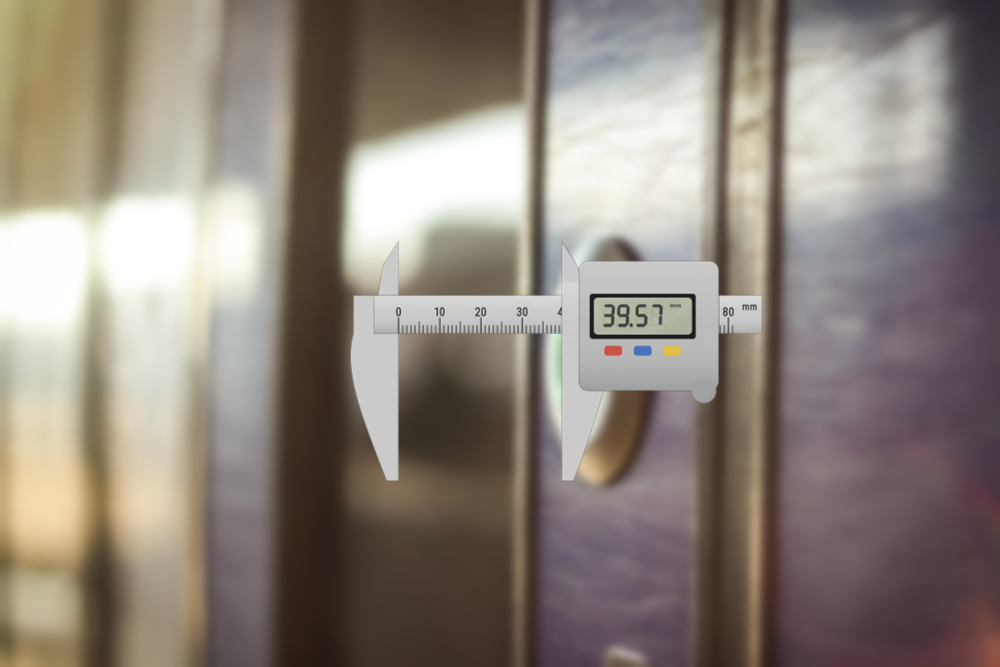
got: 39.57 mm
